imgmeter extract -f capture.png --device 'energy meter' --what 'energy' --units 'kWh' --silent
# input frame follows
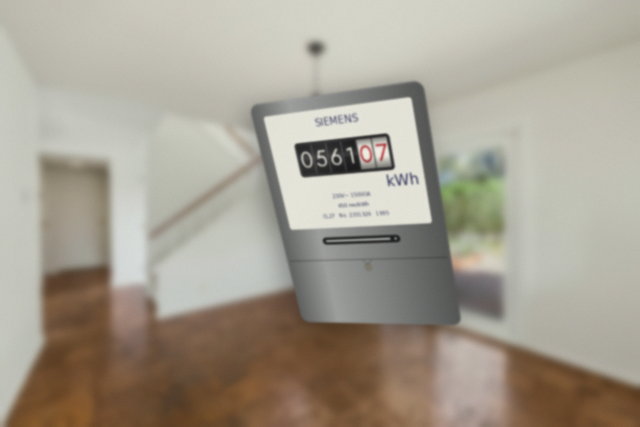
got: 561.07 kWh
